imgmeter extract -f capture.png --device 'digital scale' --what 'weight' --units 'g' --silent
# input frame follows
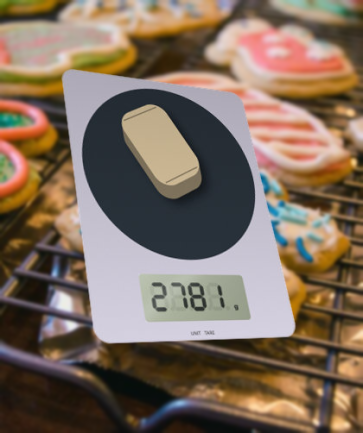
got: 2781 g
